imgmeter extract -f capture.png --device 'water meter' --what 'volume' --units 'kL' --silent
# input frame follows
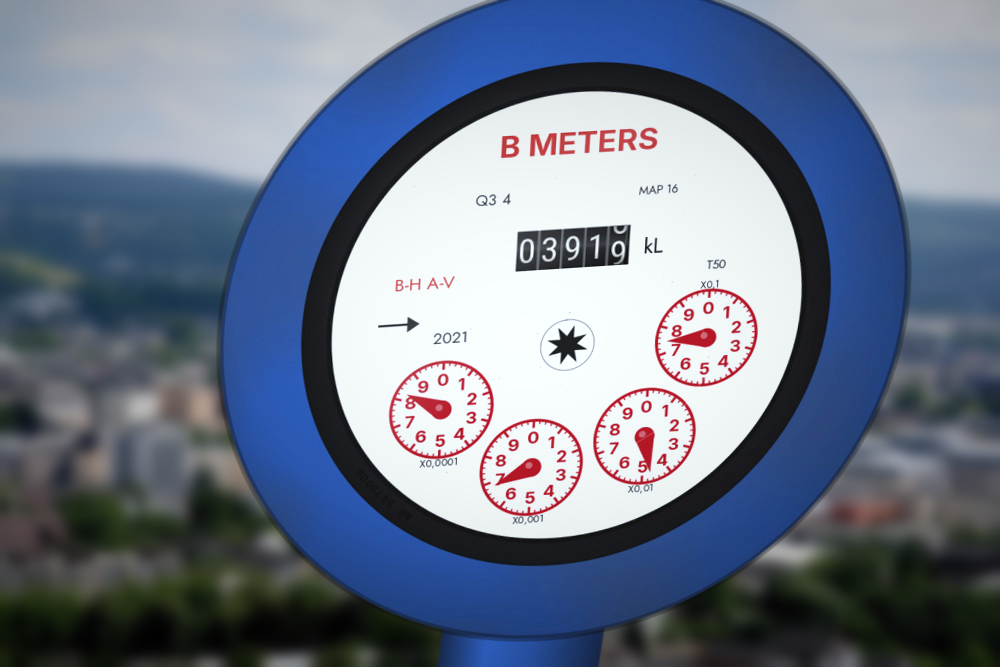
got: 3918.7468 kL
